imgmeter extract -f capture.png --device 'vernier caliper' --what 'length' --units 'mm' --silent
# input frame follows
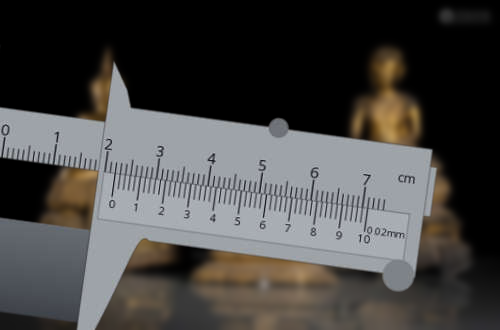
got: 22.0 mm
